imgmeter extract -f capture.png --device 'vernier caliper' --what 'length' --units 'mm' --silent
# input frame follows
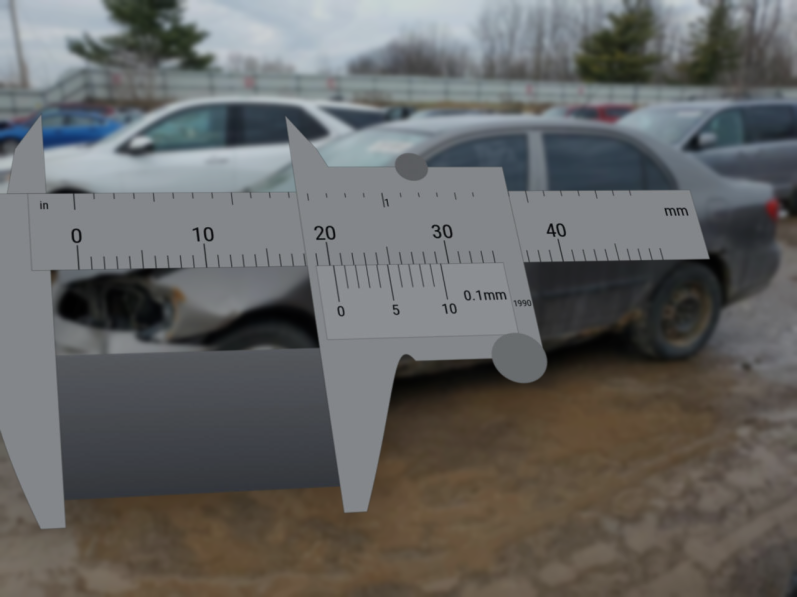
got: 20.3 mm
